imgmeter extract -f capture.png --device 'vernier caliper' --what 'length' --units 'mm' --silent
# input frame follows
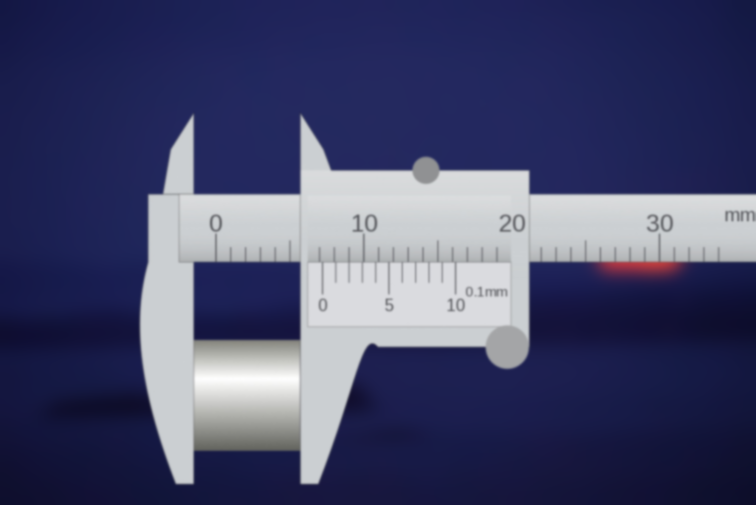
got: 7.2 mm
